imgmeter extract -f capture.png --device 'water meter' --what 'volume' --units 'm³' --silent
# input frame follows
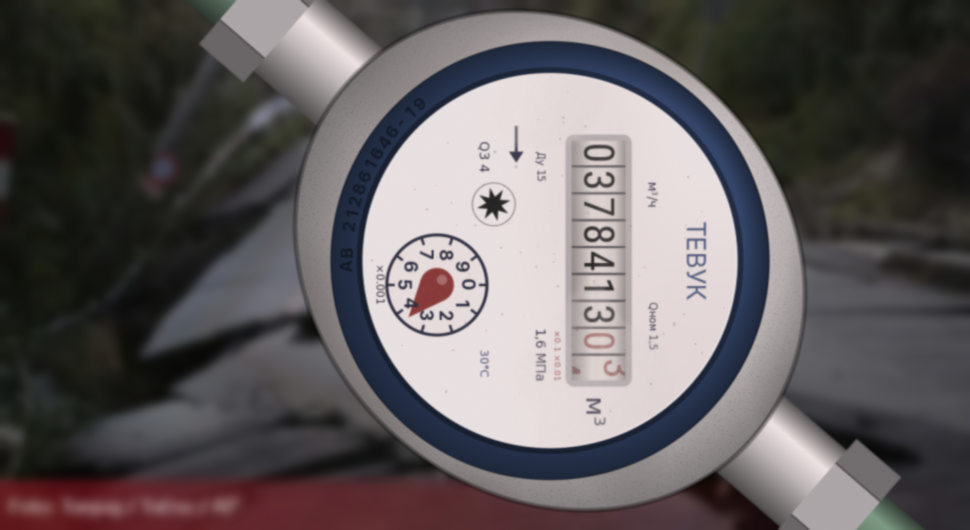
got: 378413.033 m³
